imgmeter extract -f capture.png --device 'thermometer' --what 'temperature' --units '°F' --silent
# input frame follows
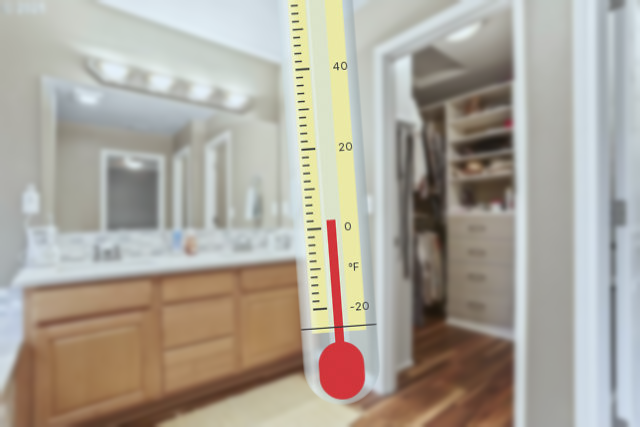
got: 2 °F
